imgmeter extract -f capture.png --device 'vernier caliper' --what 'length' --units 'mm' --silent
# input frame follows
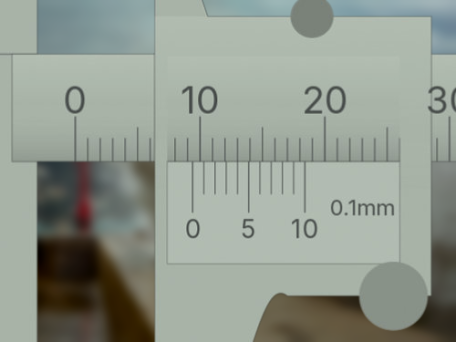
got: 9.4 mm
